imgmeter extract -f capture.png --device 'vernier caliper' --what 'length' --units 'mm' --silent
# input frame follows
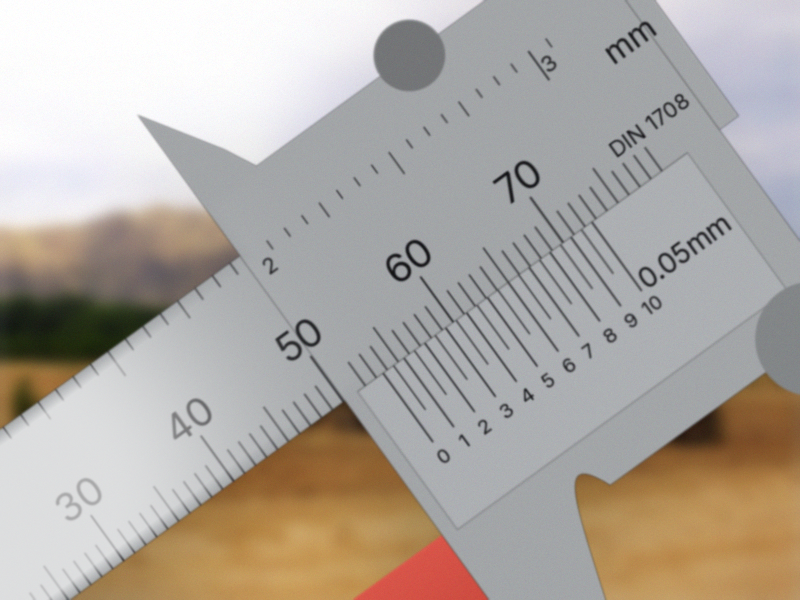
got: 53.6 mm
